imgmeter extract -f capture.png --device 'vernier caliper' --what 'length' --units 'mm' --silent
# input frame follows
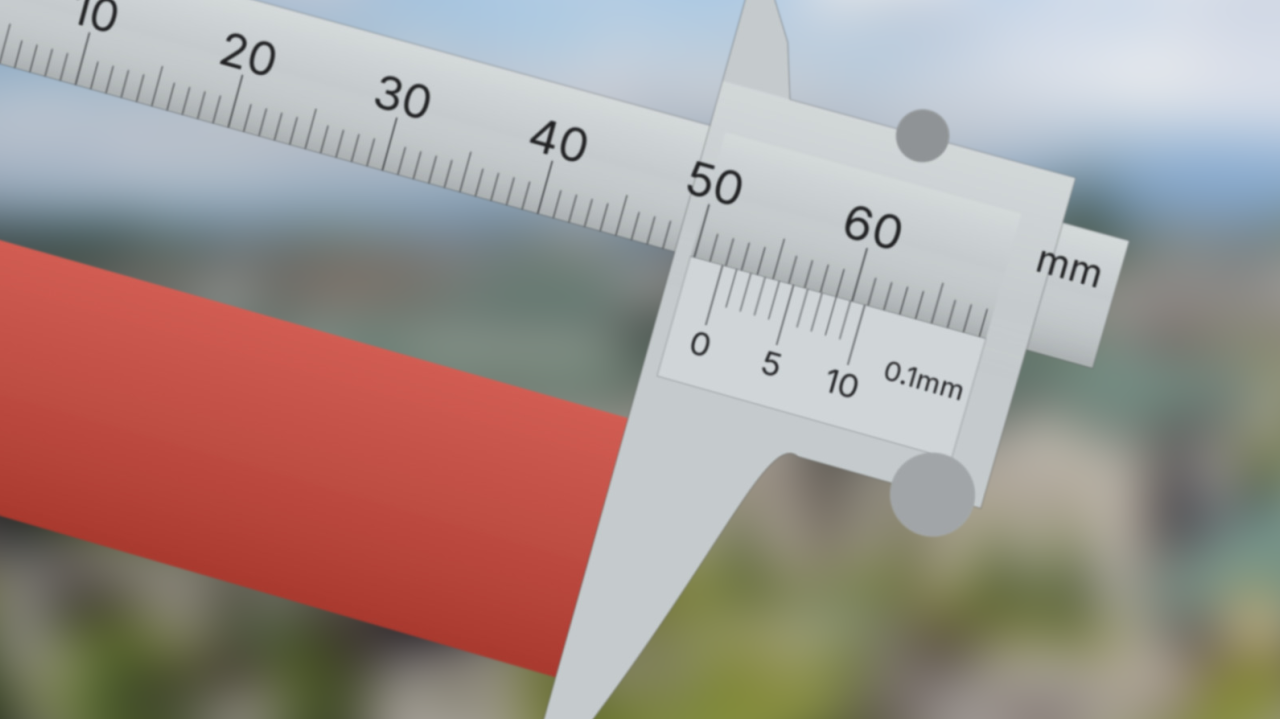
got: 51.8 mm
